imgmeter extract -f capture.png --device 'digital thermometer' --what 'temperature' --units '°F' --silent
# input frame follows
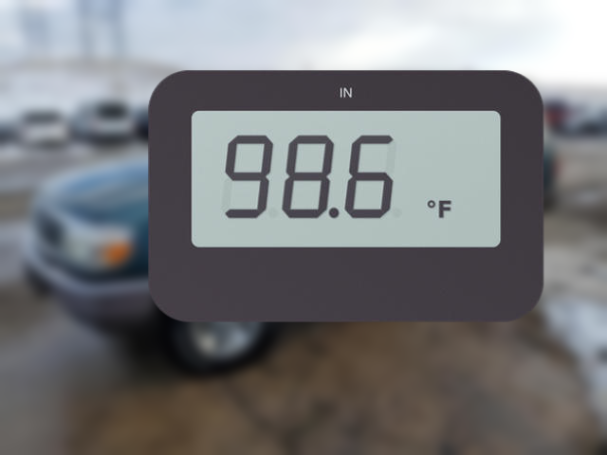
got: 98.6 °F
